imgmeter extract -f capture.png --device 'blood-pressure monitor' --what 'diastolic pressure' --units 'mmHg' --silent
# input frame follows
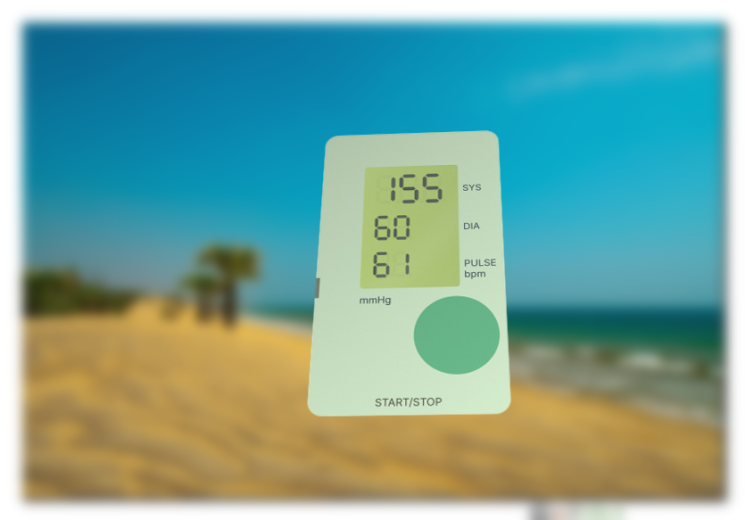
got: 60 mmHg
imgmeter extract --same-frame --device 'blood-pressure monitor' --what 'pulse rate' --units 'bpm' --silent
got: 61 bpm
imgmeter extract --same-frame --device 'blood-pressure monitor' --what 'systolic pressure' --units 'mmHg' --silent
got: 155 mmHg
